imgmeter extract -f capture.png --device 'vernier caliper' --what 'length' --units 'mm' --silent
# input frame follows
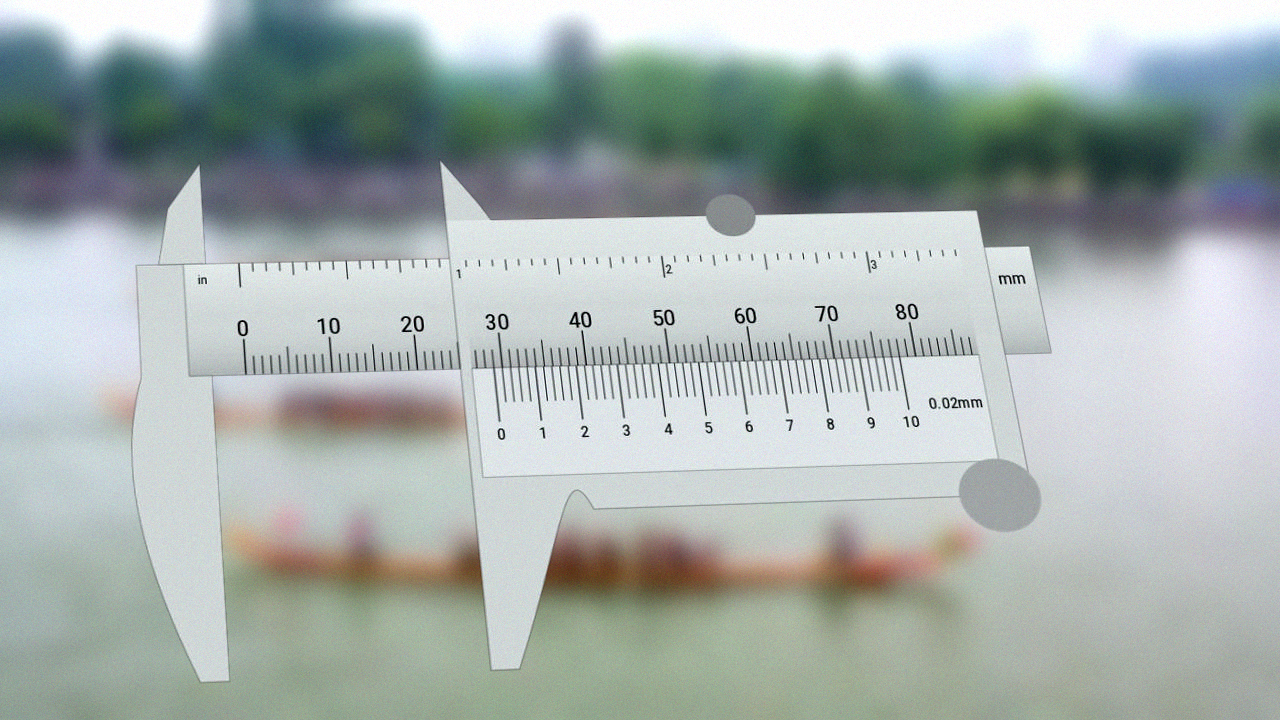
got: 29.0 mm
